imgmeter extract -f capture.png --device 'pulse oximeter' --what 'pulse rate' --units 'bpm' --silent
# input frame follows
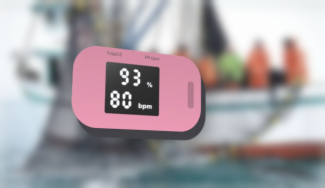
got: 80 bpm
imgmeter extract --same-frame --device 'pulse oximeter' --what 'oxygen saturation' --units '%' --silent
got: 93 %
